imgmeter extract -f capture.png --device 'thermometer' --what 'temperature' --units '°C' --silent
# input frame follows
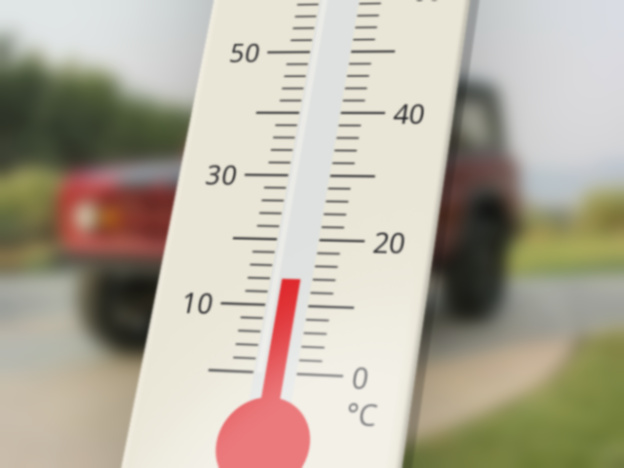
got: 14 °C
